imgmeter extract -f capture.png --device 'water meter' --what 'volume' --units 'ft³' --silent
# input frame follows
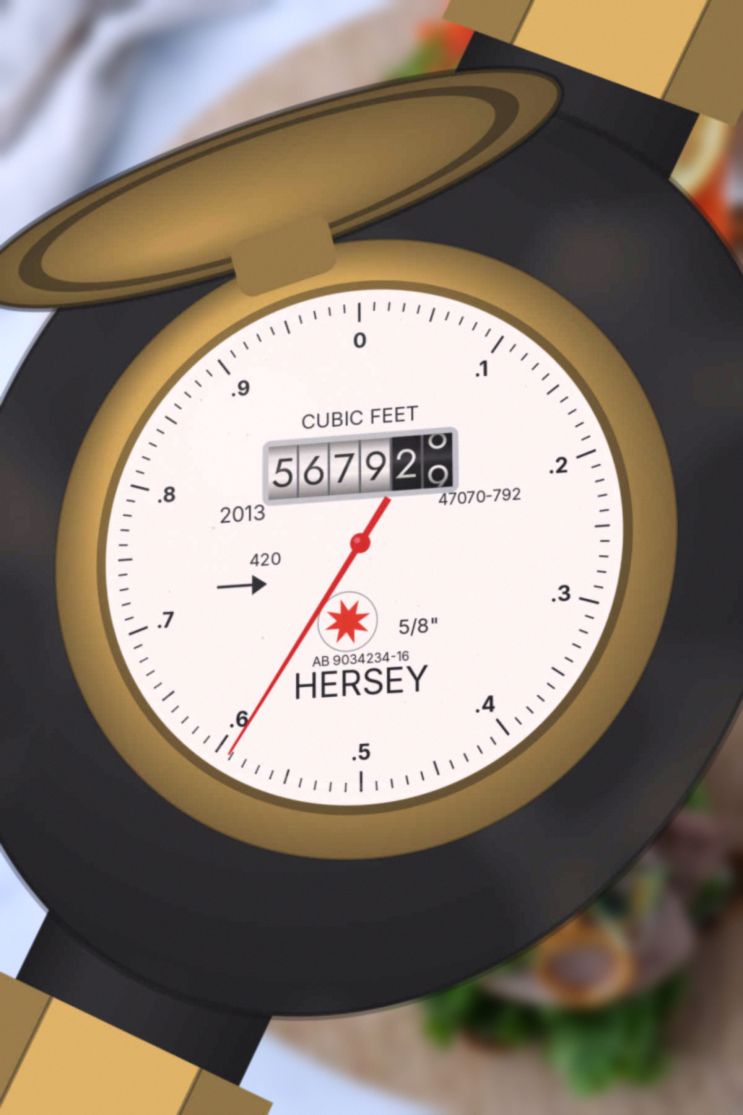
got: 567928.59 ft³
